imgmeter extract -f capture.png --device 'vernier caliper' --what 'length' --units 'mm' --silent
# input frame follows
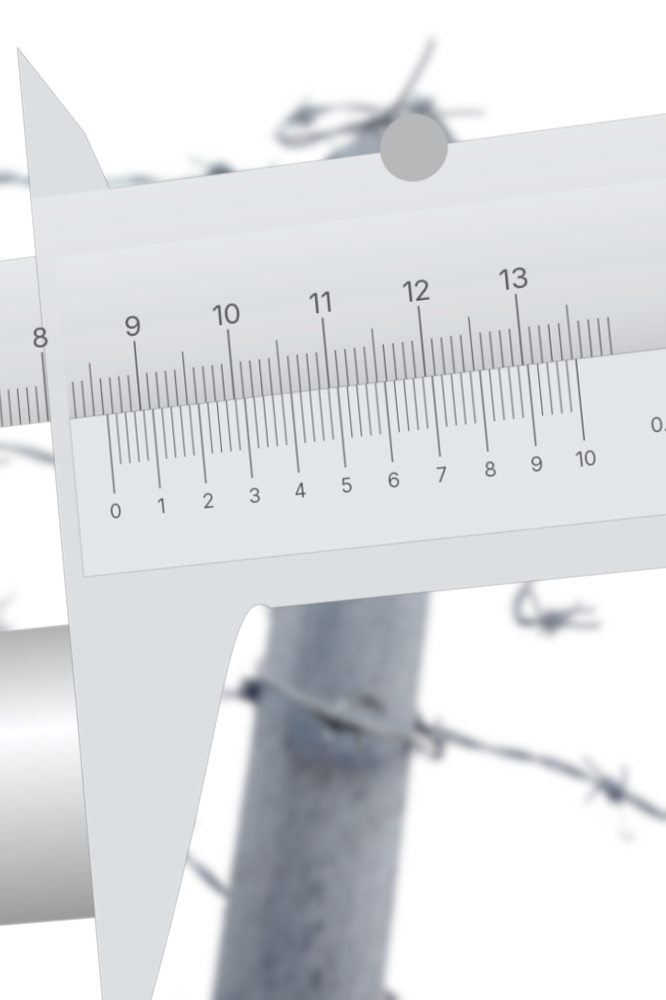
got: 86.4 mm
